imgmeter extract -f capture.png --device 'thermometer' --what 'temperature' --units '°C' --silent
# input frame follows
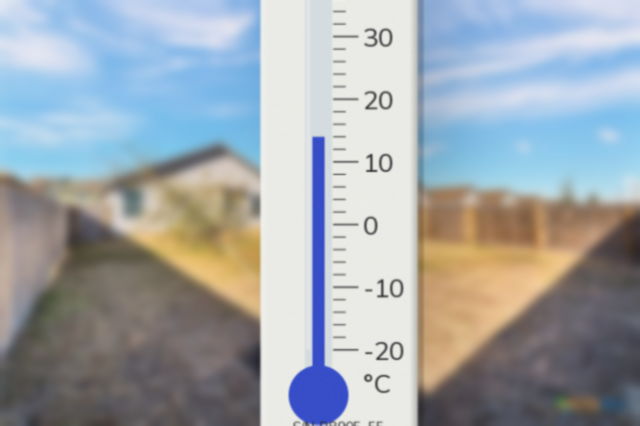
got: 14 °C
